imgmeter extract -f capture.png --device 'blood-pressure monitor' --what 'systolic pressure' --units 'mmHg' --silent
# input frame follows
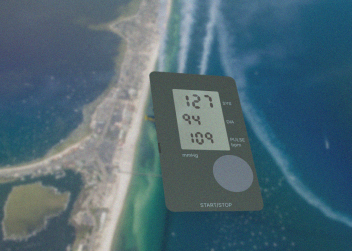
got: 127 mmHg
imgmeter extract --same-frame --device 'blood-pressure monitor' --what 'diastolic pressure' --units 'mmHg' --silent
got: 94 mmHg
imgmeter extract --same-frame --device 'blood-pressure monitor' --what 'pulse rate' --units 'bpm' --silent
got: 109 bpm
